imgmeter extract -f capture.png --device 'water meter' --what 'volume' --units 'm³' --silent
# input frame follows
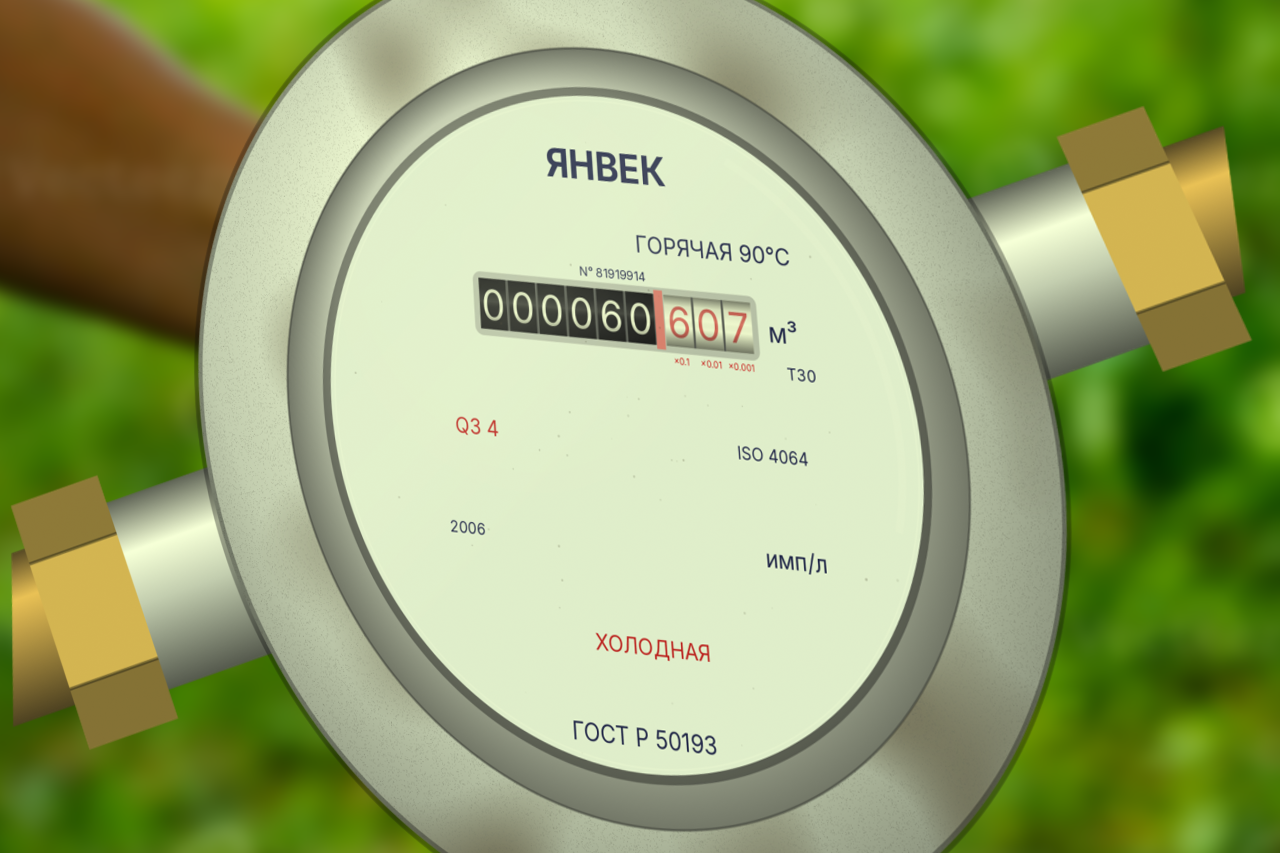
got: 60.607 m³
